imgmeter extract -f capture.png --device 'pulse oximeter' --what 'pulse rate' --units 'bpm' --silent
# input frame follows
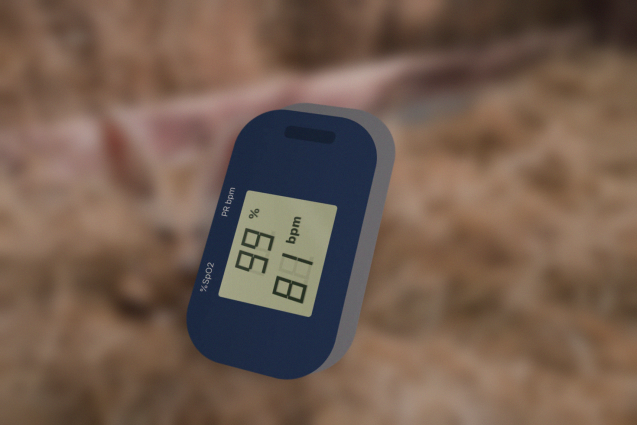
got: 81 bpm
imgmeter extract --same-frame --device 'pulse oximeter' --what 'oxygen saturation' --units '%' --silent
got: 99 %
